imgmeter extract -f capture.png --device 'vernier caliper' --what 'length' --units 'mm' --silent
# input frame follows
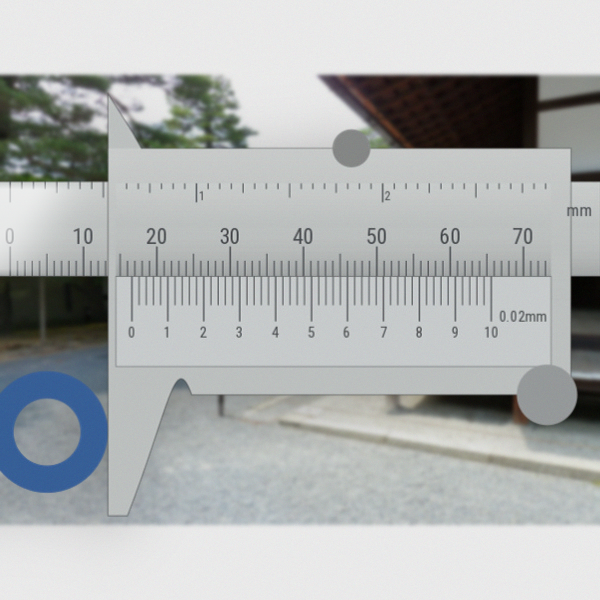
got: 16.6 mm
